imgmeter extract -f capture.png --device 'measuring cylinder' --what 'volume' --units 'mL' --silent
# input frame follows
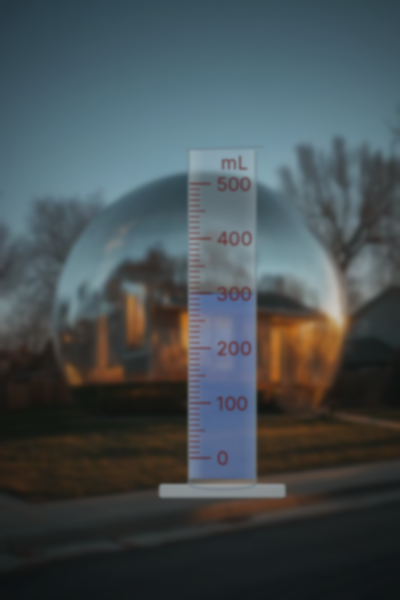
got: 300 mL
